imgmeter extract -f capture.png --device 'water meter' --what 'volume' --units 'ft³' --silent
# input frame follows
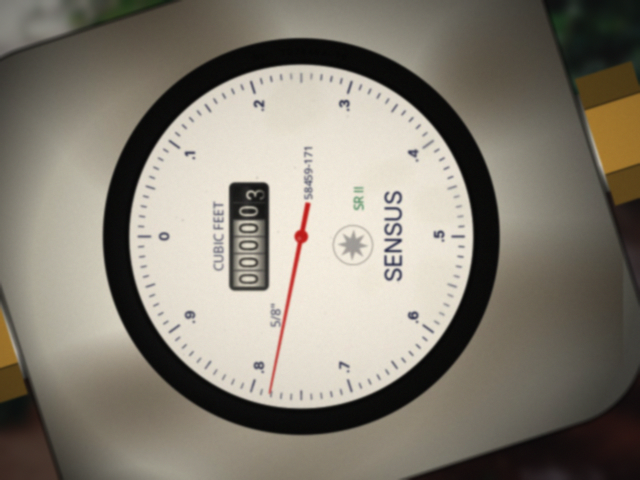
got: 2.78 ft³
